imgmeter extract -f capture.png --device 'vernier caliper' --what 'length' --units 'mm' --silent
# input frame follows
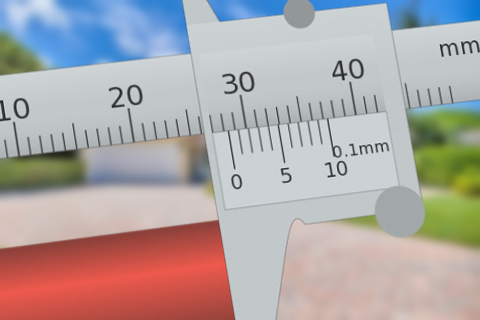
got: 28.4 mm
